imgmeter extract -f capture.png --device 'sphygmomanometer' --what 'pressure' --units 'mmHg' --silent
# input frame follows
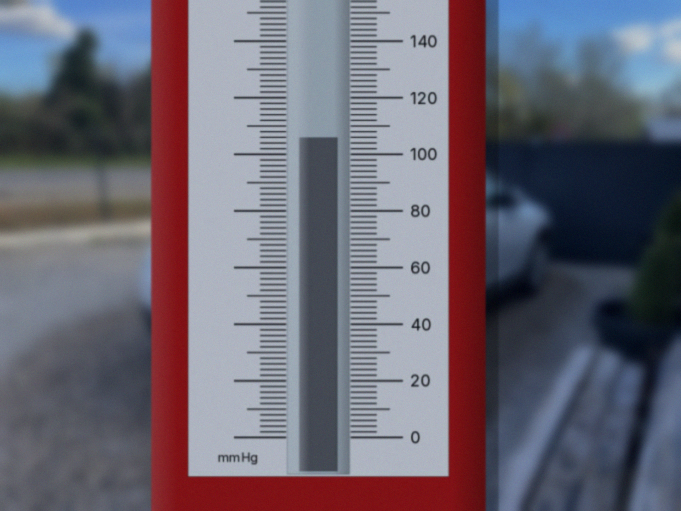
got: 106 mmHg
